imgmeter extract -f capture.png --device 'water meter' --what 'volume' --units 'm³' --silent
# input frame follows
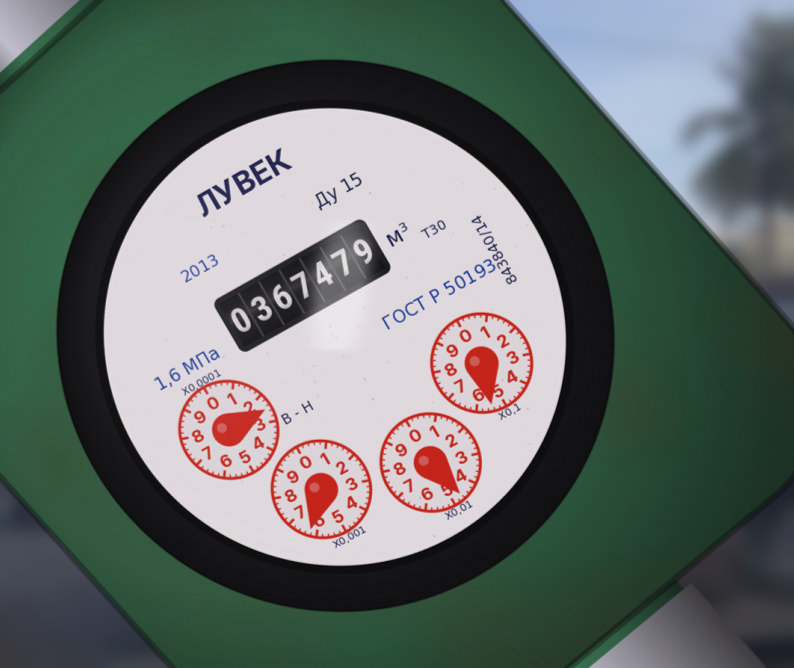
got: 367479.5462 m³
